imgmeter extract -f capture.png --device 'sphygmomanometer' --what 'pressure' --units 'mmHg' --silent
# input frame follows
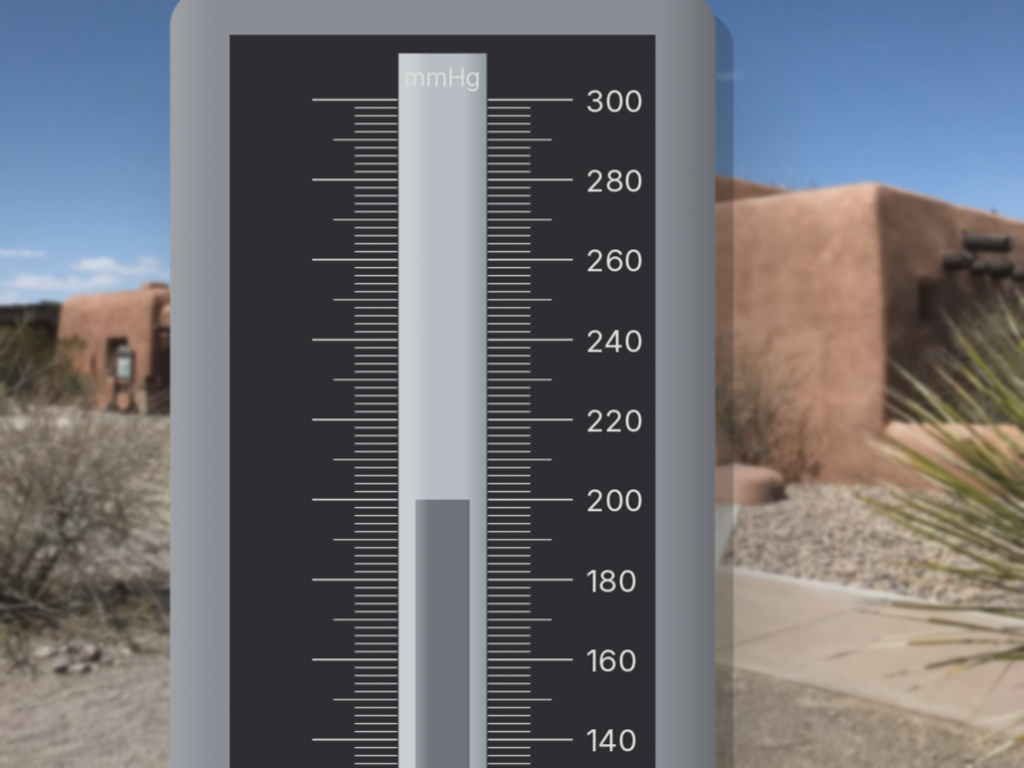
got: 200 mmHg
